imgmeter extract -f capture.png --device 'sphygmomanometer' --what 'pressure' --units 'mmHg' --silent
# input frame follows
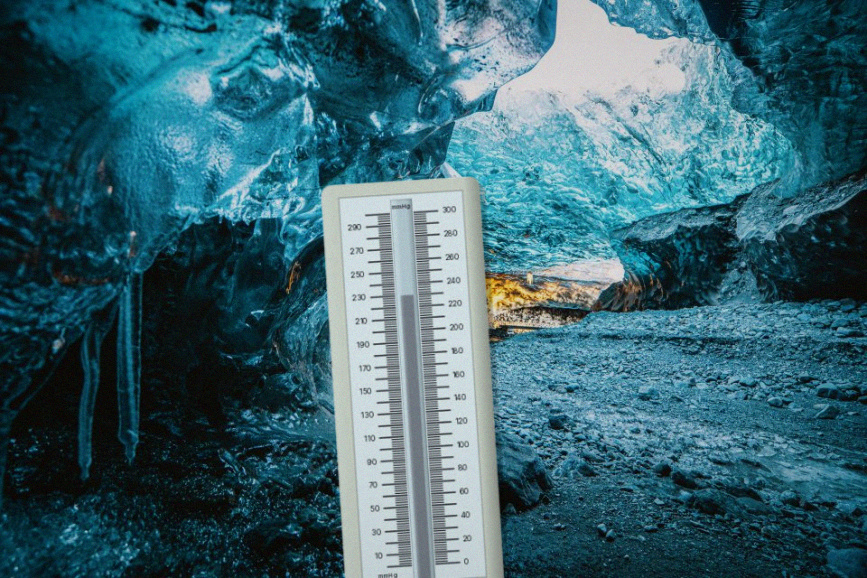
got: 230 mmHg
